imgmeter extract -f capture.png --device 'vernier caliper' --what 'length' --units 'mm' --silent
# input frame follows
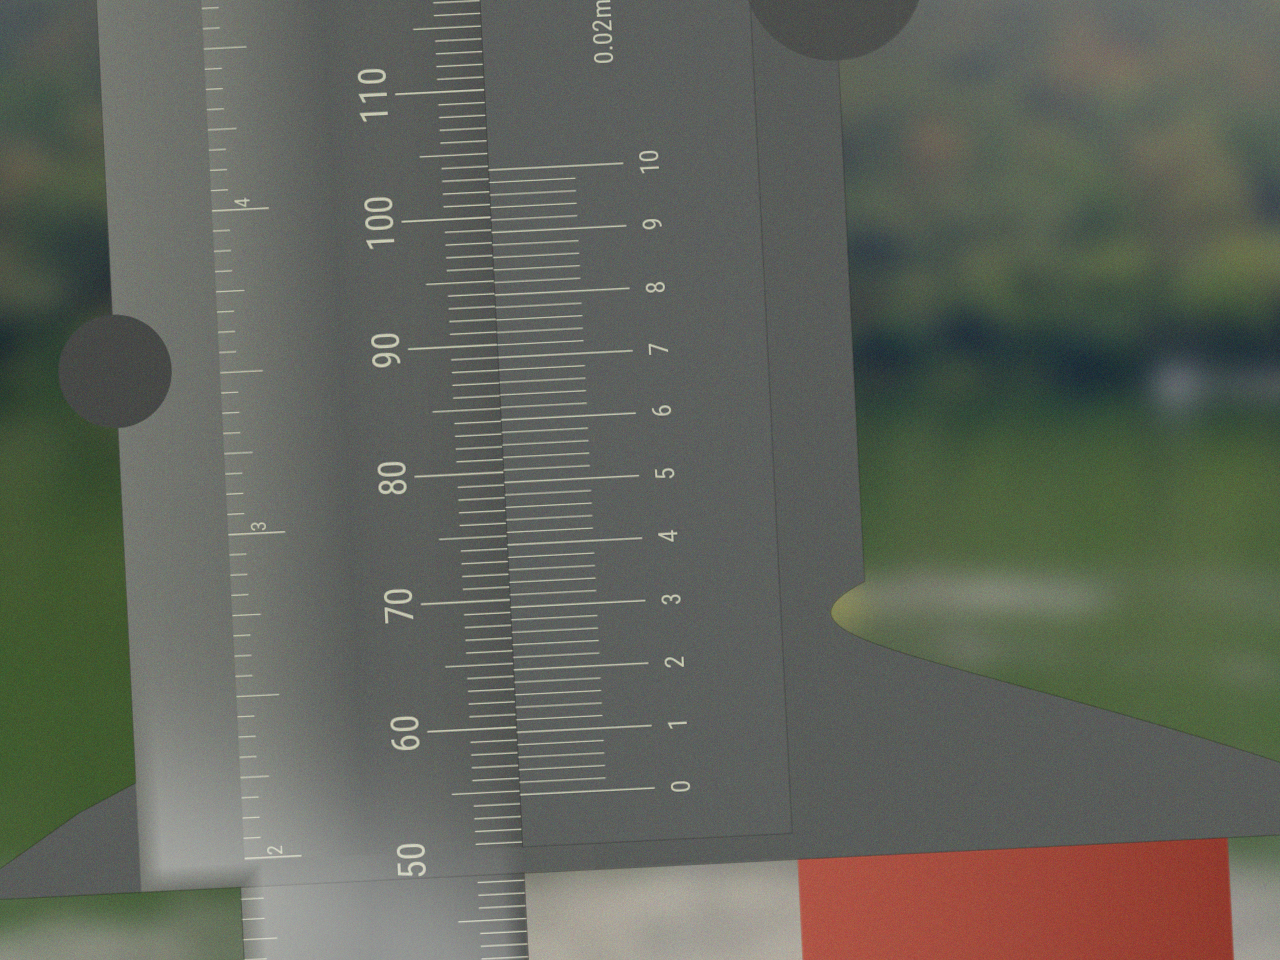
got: 54.7 mm
